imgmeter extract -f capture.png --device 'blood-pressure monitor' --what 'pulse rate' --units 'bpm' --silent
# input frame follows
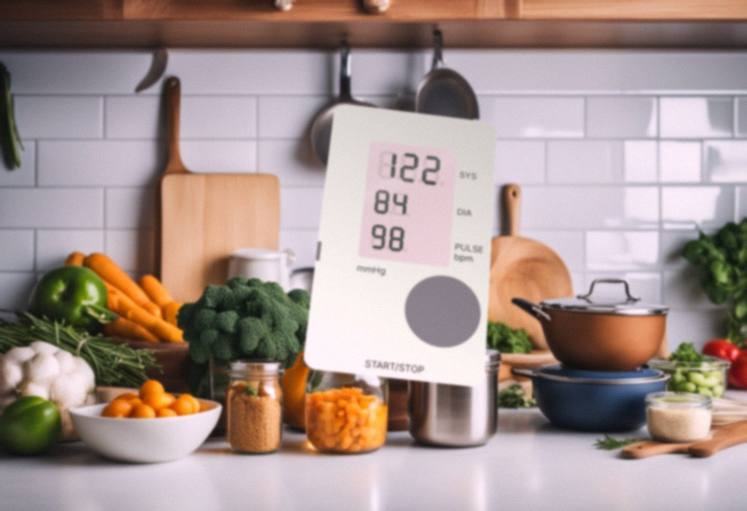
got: 98 bpm
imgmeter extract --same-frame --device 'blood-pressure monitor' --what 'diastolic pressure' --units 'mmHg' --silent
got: 84 mmHg
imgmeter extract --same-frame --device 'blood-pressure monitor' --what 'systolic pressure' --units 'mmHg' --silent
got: 122 mmHg
